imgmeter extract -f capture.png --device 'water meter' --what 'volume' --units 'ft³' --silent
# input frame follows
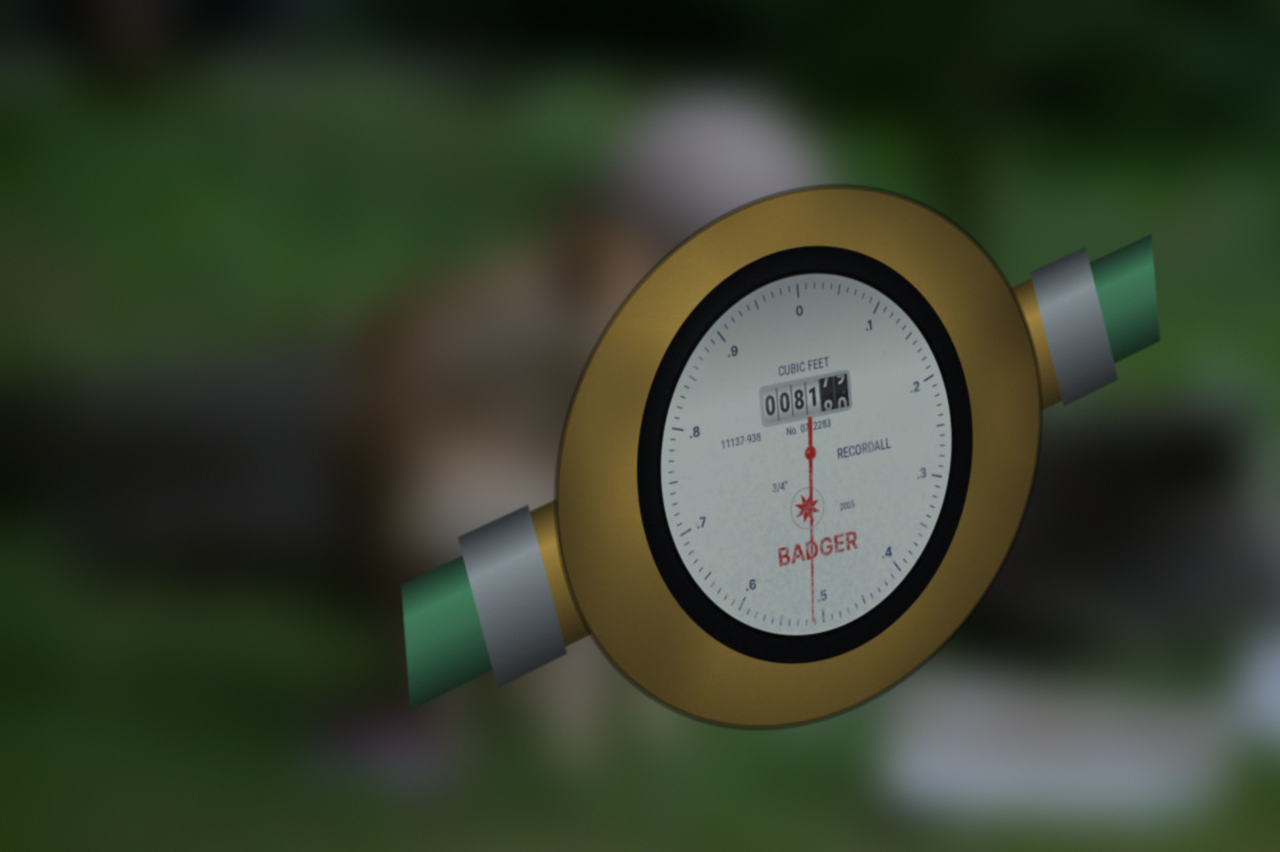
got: 8179.51 ft³
